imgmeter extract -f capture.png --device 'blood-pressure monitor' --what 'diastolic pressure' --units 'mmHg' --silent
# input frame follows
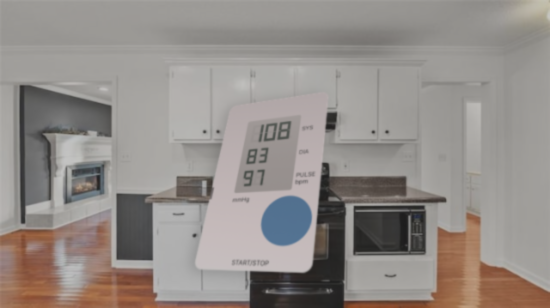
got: 83 mmHg
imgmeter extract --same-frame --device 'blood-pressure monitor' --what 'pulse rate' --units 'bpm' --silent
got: 97 bpm
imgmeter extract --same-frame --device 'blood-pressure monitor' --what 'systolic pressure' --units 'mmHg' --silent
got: 108 mmHg
